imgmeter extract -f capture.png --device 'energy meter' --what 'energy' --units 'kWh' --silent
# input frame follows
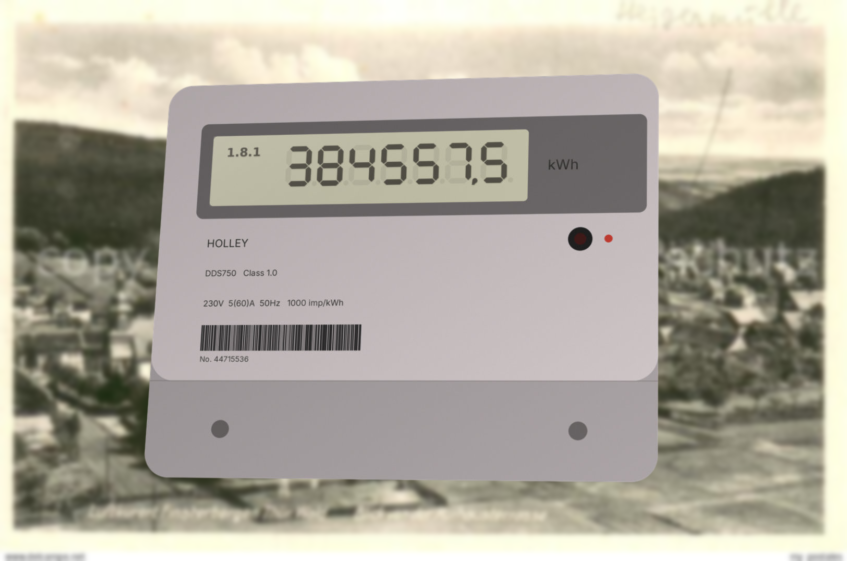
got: 384557.5 kWh
